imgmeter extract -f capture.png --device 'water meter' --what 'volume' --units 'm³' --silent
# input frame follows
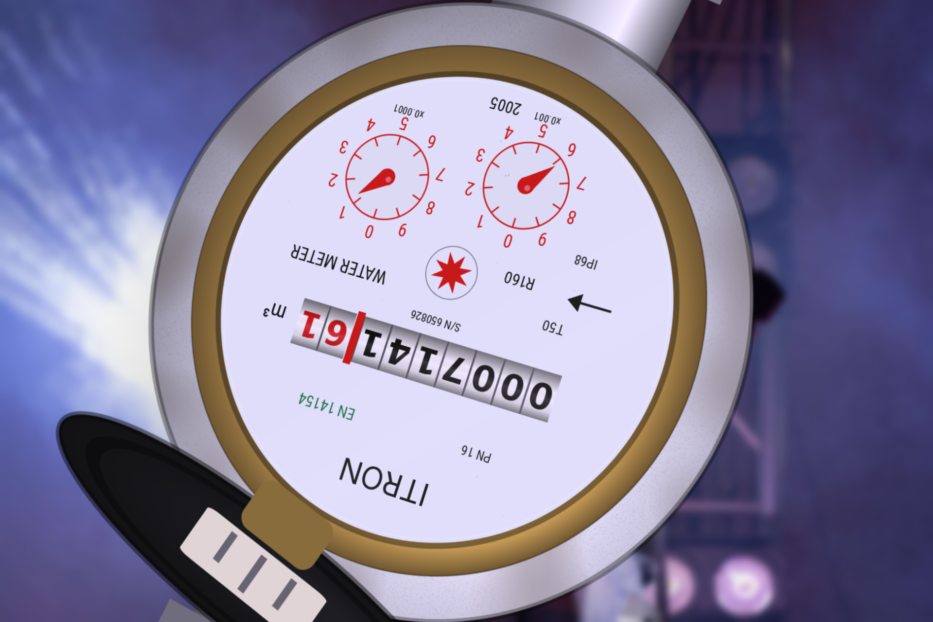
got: 7141.6161 m³
